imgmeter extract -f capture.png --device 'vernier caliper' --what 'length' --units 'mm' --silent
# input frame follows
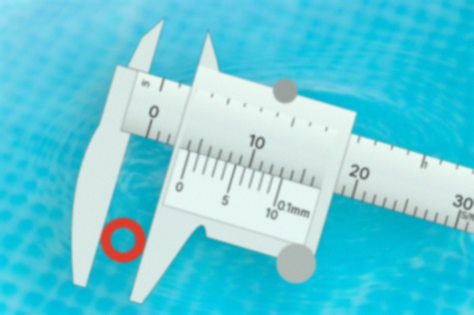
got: 4.2 mm
